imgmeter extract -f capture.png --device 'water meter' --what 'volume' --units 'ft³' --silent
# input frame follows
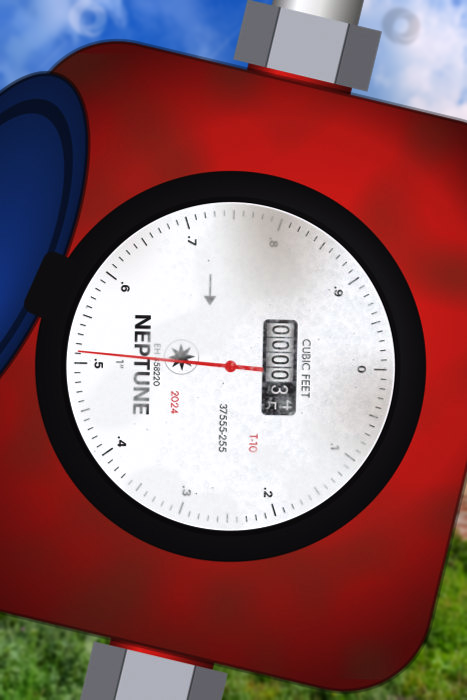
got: 34.51 ft³
